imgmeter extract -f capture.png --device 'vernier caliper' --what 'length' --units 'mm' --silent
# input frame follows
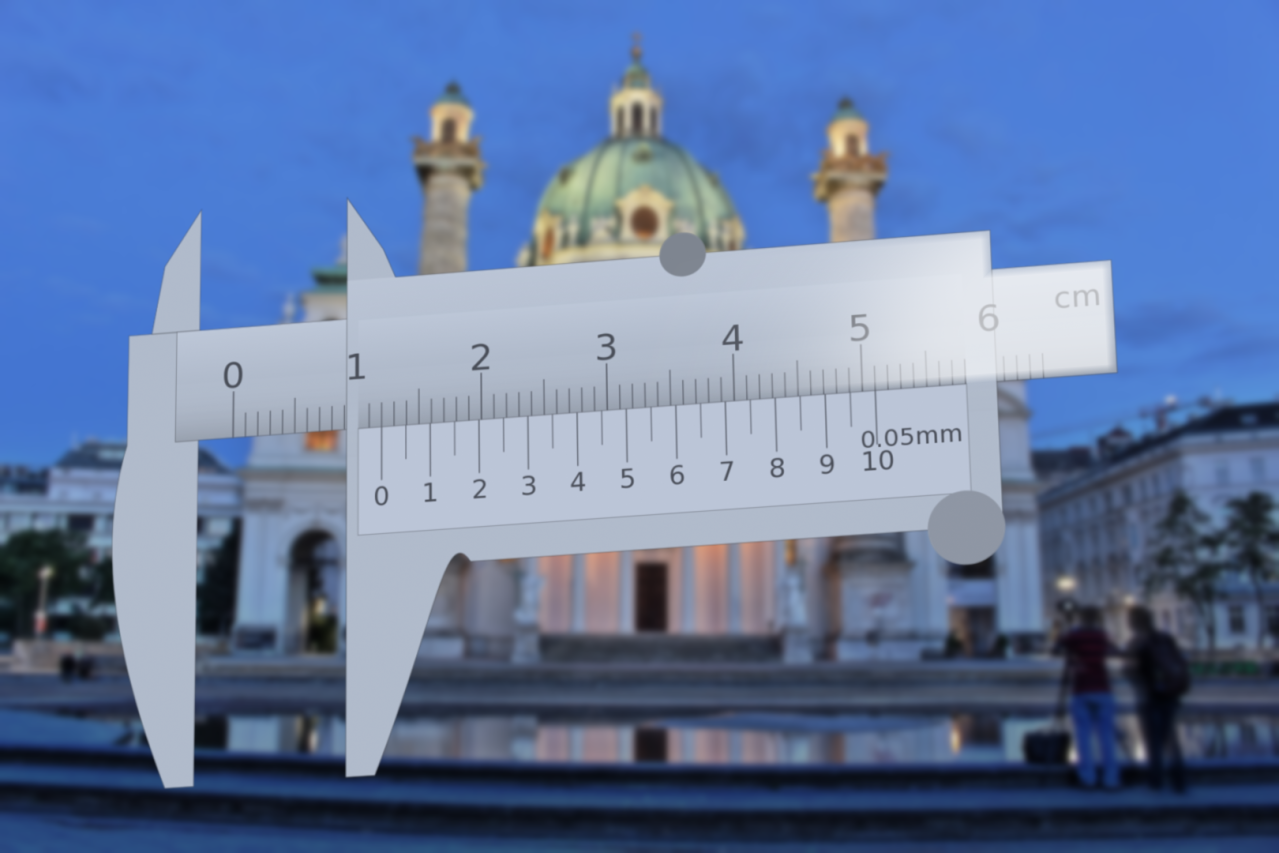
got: 12.0 mm
